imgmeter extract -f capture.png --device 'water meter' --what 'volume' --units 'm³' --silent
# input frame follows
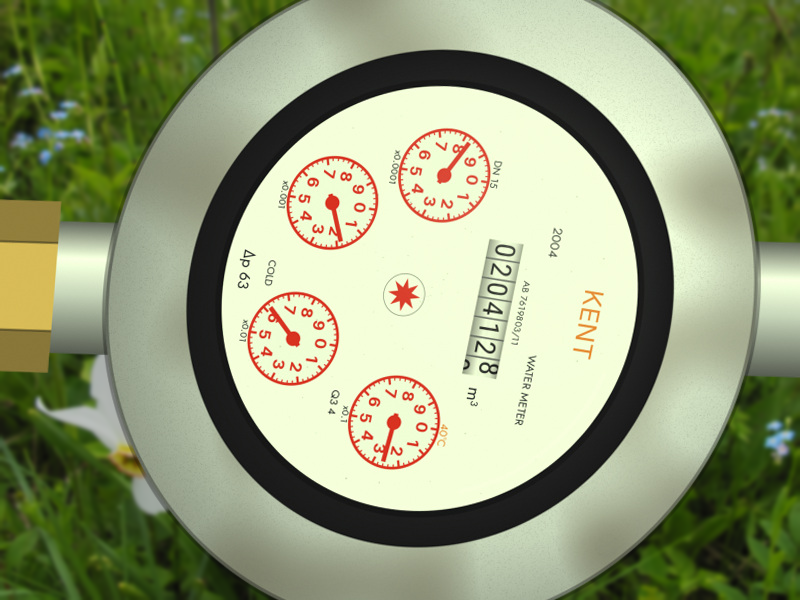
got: 204128.2618 m³
